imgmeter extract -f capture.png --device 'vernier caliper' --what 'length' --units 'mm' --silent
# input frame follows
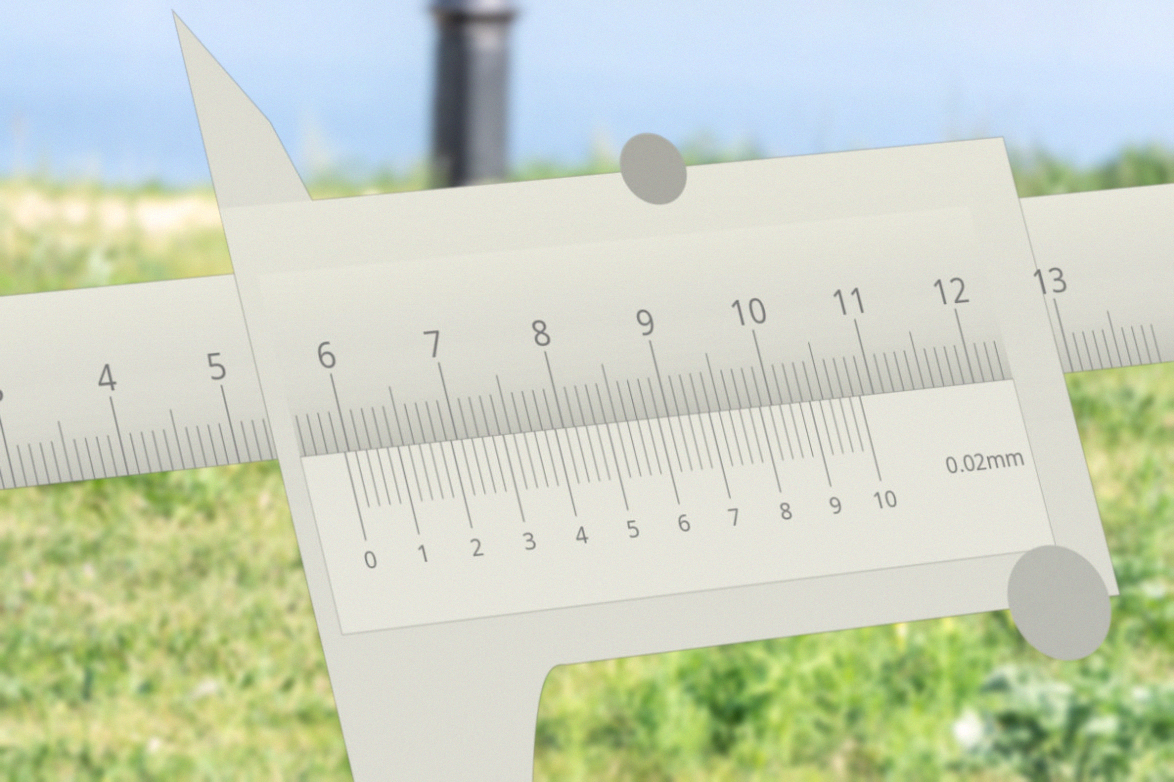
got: 59.6 mm
